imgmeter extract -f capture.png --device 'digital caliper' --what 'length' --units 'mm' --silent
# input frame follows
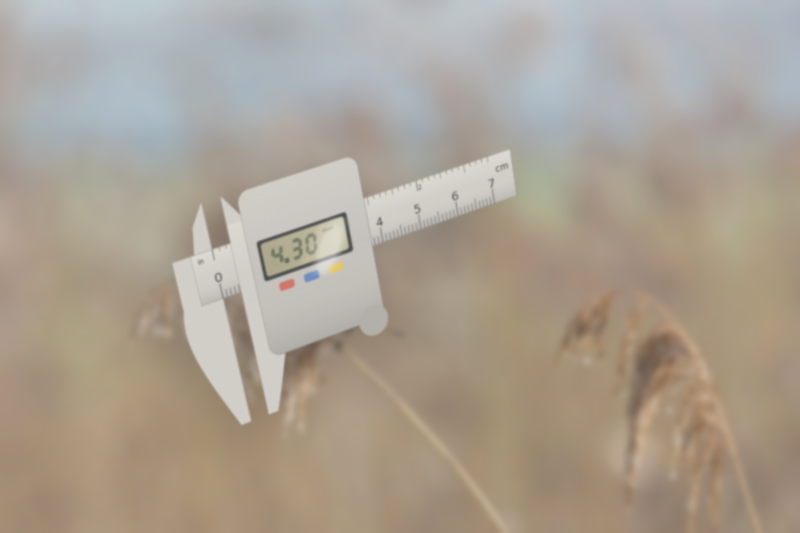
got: 4.30 mm
